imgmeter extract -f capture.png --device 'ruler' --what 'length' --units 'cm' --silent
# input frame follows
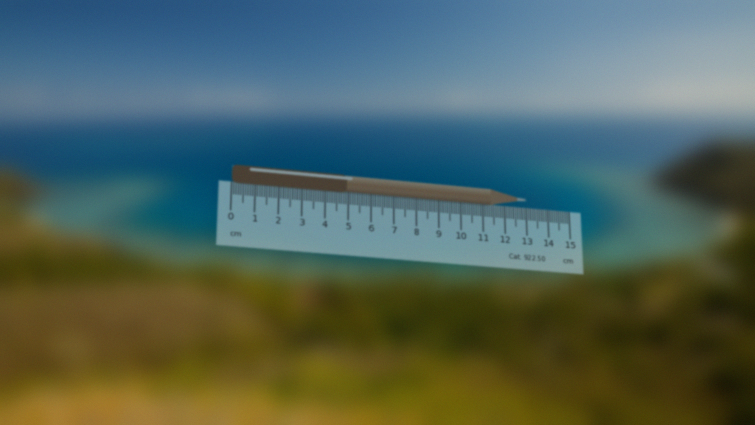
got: 13 cm
